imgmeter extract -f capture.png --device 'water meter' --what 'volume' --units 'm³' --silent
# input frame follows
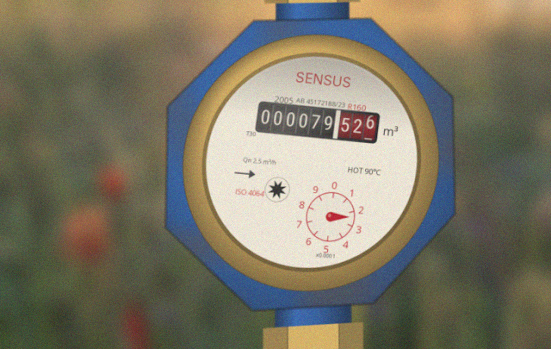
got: 79.5262 m³
